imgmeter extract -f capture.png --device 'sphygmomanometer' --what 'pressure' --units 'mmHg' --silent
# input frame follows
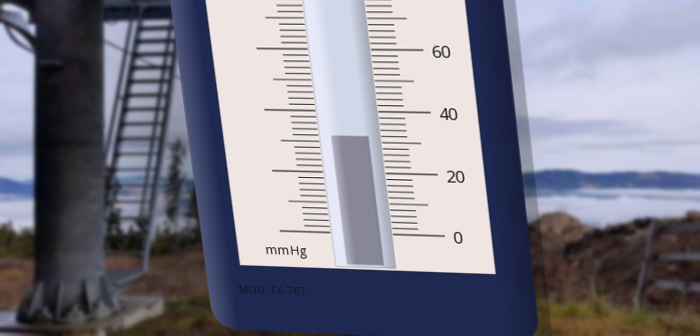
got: 32 mmHg
